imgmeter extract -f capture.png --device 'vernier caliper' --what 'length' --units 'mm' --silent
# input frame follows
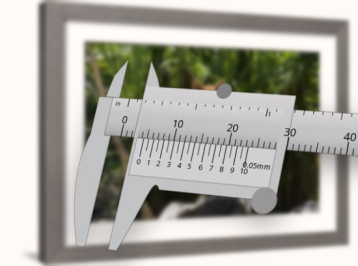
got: 4.4 mm
